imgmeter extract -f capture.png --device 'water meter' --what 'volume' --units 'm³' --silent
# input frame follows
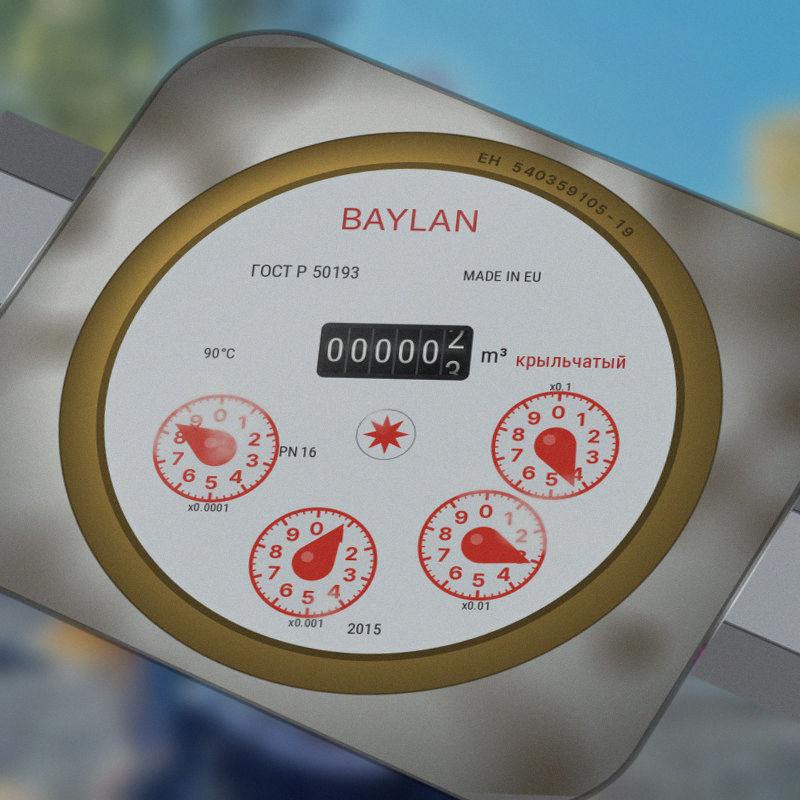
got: 2.4308 m³
